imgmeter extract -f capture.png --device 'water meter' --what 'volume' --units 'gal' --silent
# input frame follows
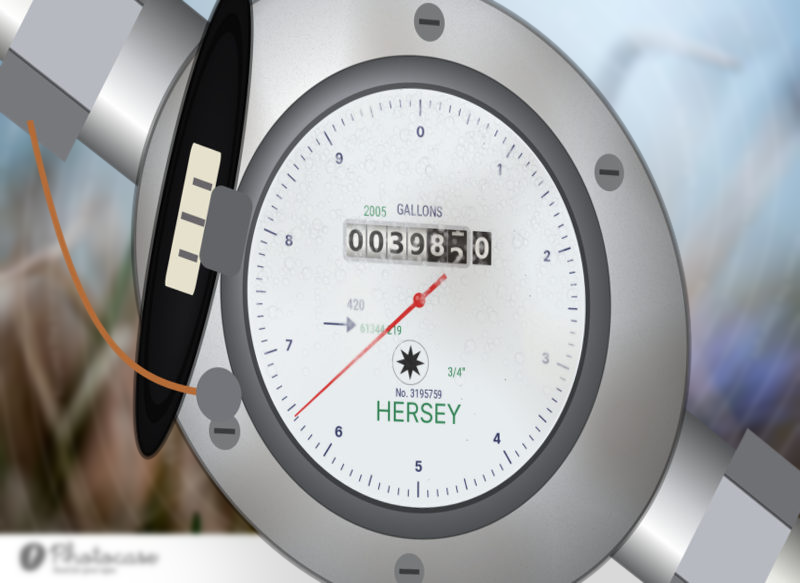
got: 39816.4 gal
